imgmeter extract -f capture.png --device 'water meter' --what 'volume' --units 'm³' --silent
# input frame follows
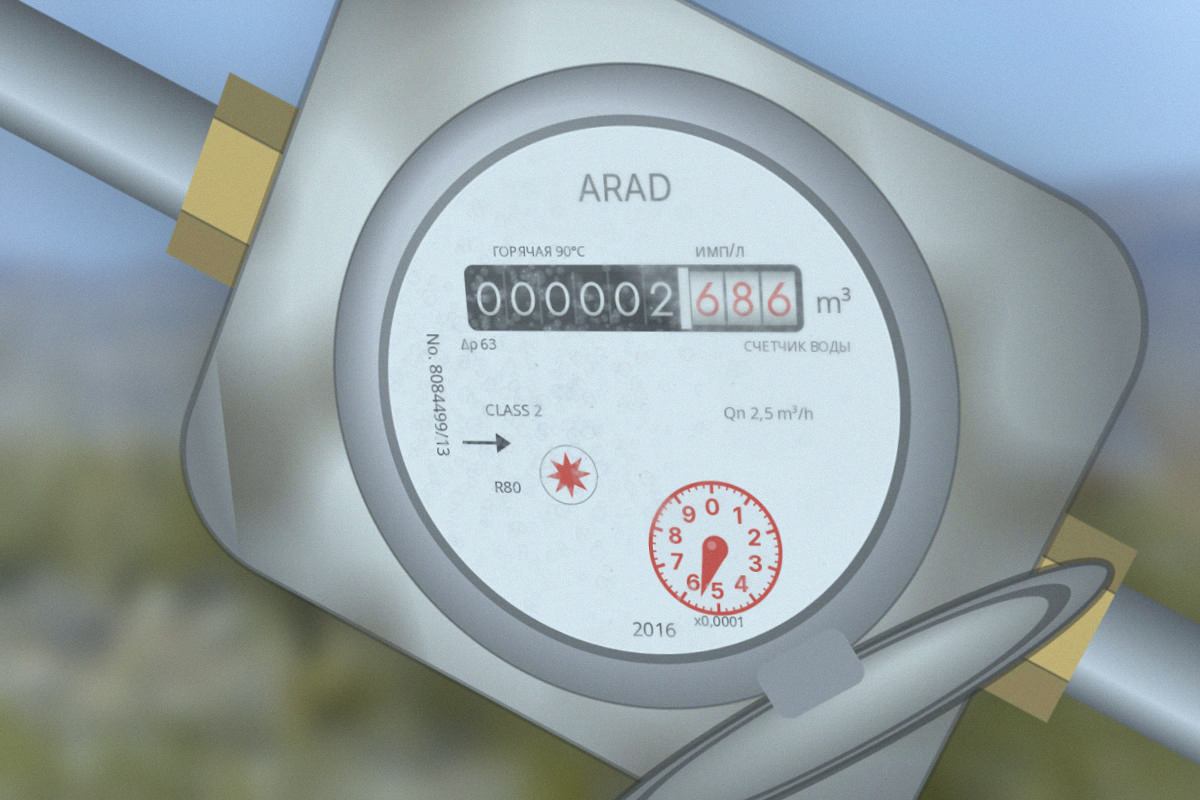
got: 2.6865 m³
